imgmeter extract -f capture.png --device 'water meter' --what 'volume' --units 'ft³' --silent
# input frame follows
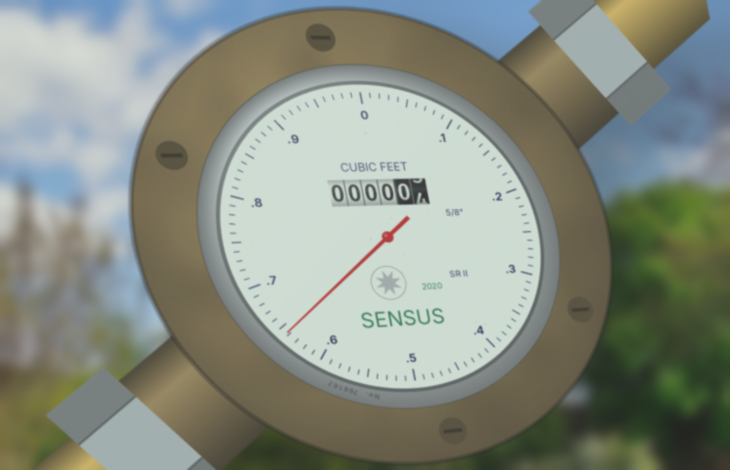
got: 3.64 ft³
